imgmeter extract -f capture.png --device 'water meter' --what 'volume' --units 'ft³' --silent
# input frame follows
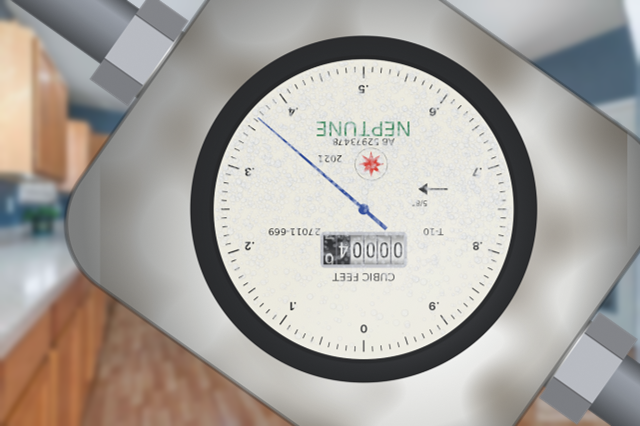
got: 46.36 ft³
